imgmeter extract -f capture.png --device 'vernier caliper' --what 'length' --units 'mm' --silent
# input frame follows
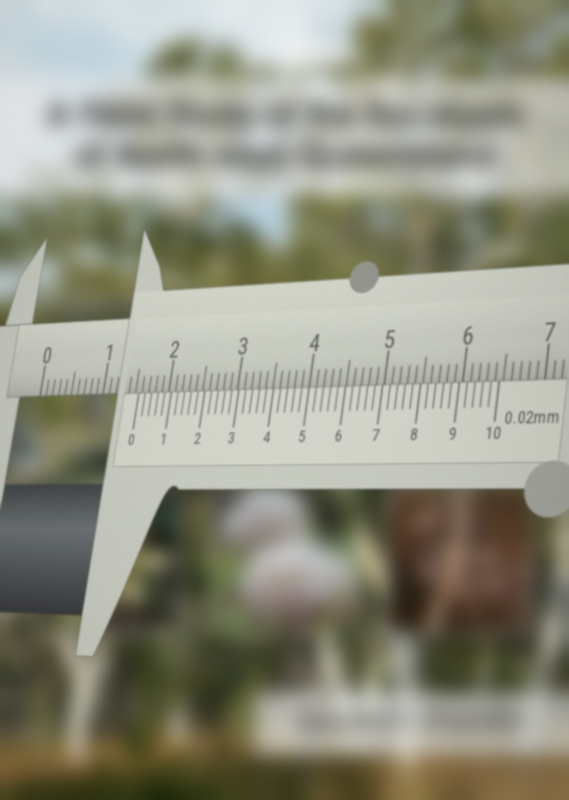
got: 15.5 mm
